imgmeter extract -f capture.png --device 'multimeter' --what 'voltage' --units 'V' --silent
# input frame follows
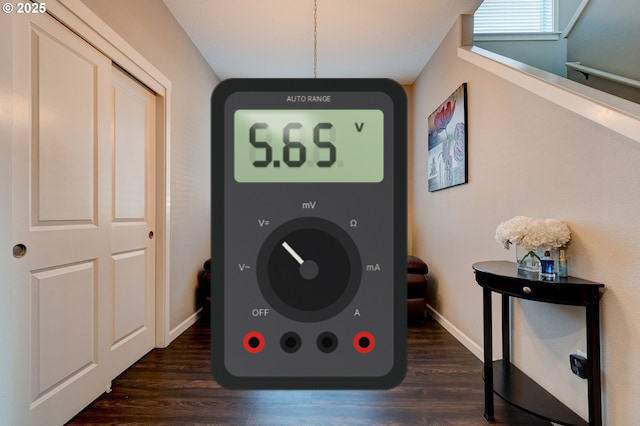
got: 5.65 V
